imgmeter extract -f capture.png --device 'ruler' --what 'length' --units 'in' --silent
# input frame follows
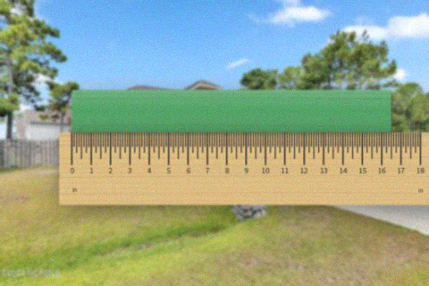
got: 16.5 in
